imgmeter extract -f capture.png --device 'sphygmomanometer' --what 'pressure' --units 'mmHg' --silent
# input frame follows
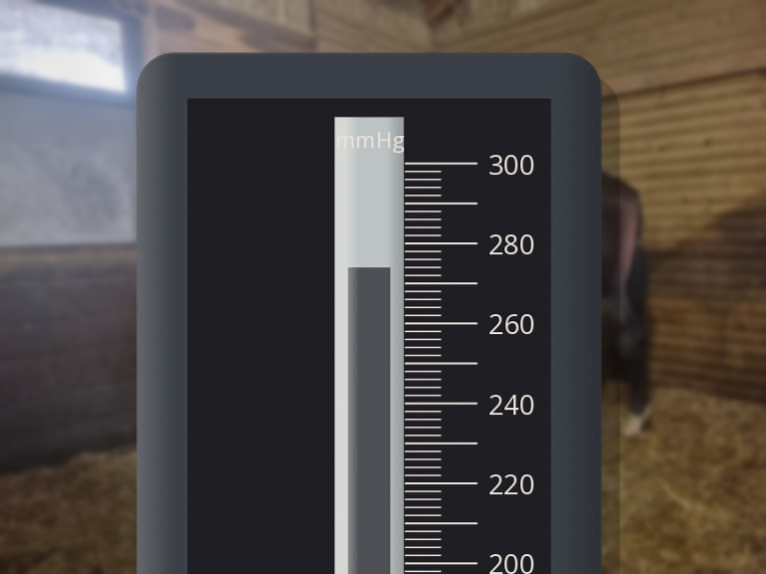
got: 274 mmHg
